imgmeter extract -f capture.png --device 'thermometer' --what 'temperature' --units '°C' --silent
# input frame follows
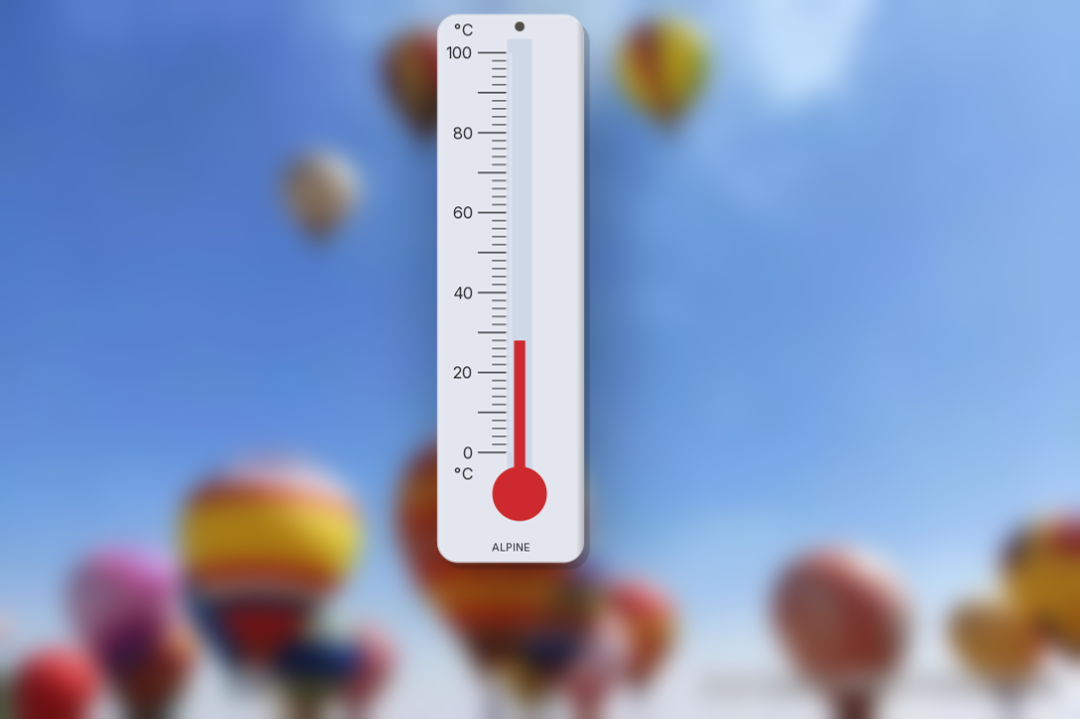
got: 28 °C
